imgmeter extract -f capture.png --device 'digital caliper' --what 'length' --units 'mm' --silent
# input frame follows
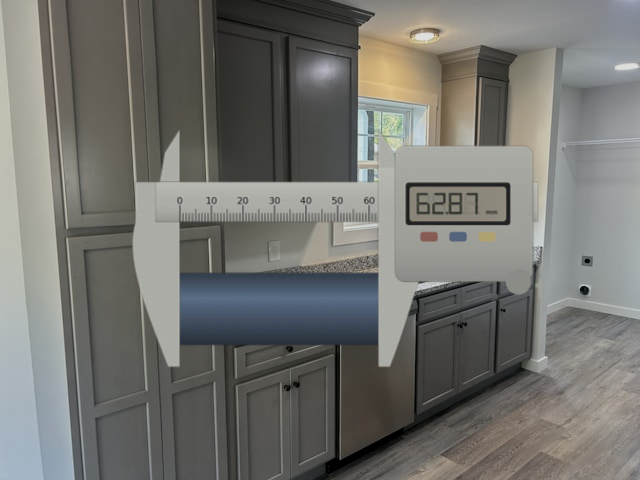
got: 62.87 mm
